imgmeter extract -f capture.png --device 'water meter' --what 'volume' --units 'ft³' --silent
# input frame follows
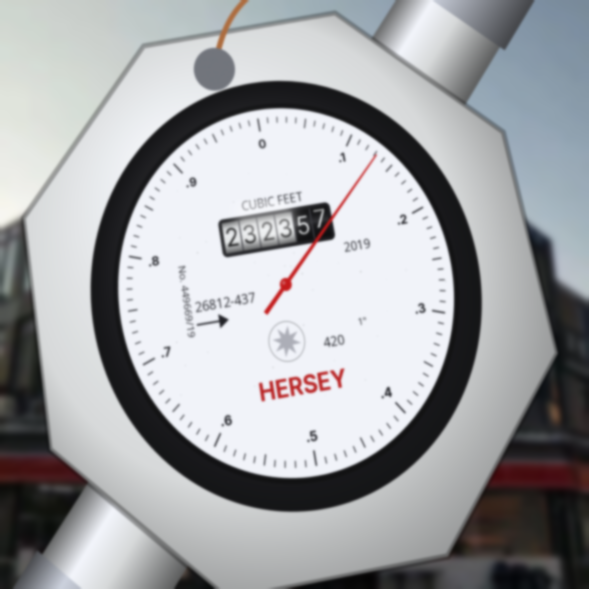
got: 232357.13 ft³
